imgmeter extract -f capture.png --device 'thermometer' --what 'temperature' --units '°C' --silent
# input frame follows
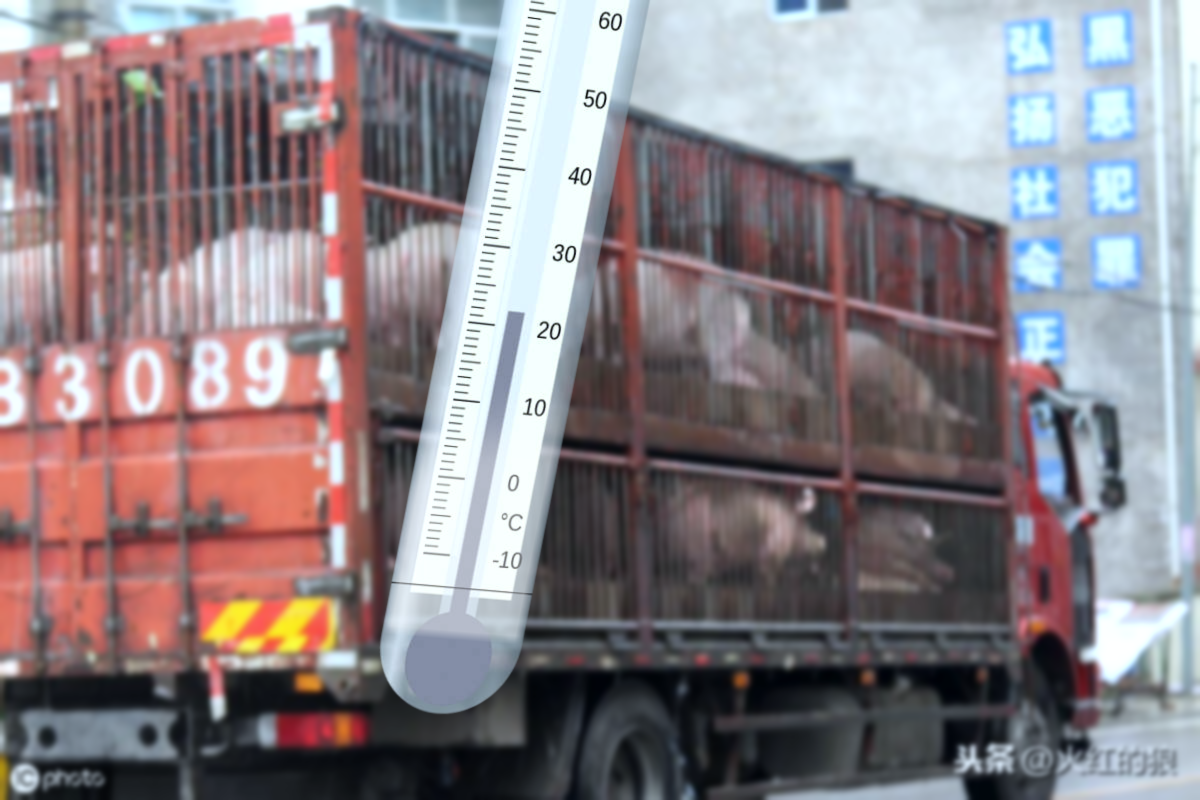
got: 22 °C
